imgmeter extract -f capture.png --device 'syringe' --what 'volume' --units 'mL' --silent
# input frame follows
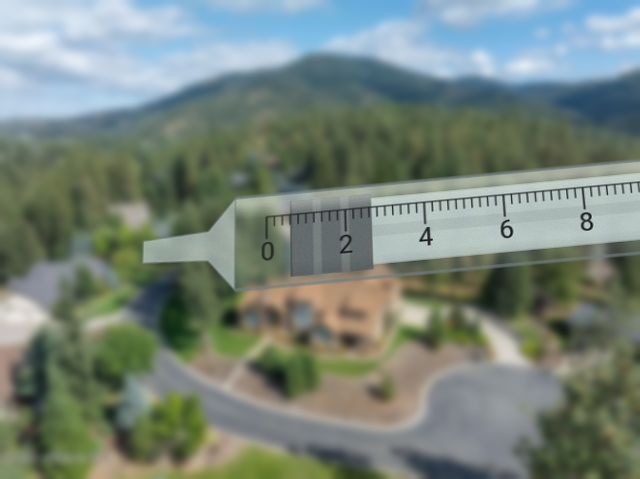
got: 0.6 mL
